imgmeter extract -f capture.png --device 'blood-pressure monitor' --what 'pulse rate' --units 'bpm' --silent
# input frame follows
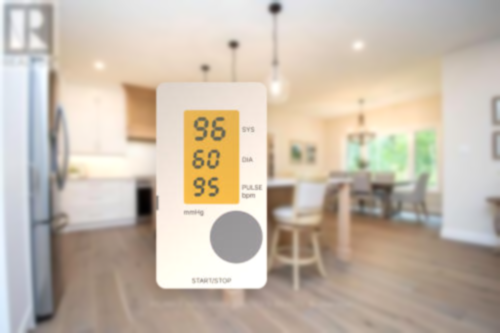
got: 95 bpm
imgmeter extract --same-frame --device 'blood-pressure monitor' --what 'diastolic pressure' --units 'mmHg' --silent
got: 60 mmHg
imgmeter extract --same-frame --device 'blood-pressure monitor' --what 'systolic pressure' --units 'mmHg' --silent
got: 96 mmHg
